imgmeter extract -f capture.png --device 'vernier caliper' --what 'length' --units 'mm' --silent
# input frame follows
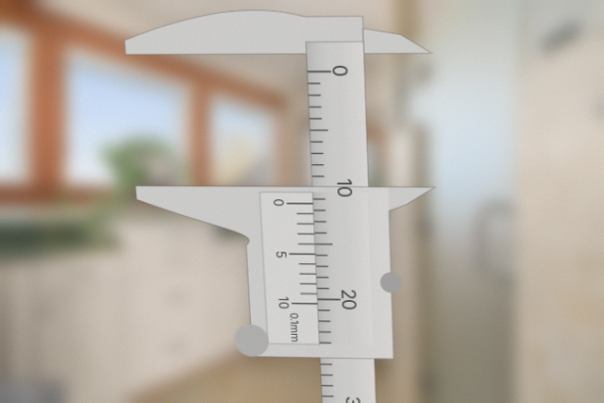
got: 11.4 mm
